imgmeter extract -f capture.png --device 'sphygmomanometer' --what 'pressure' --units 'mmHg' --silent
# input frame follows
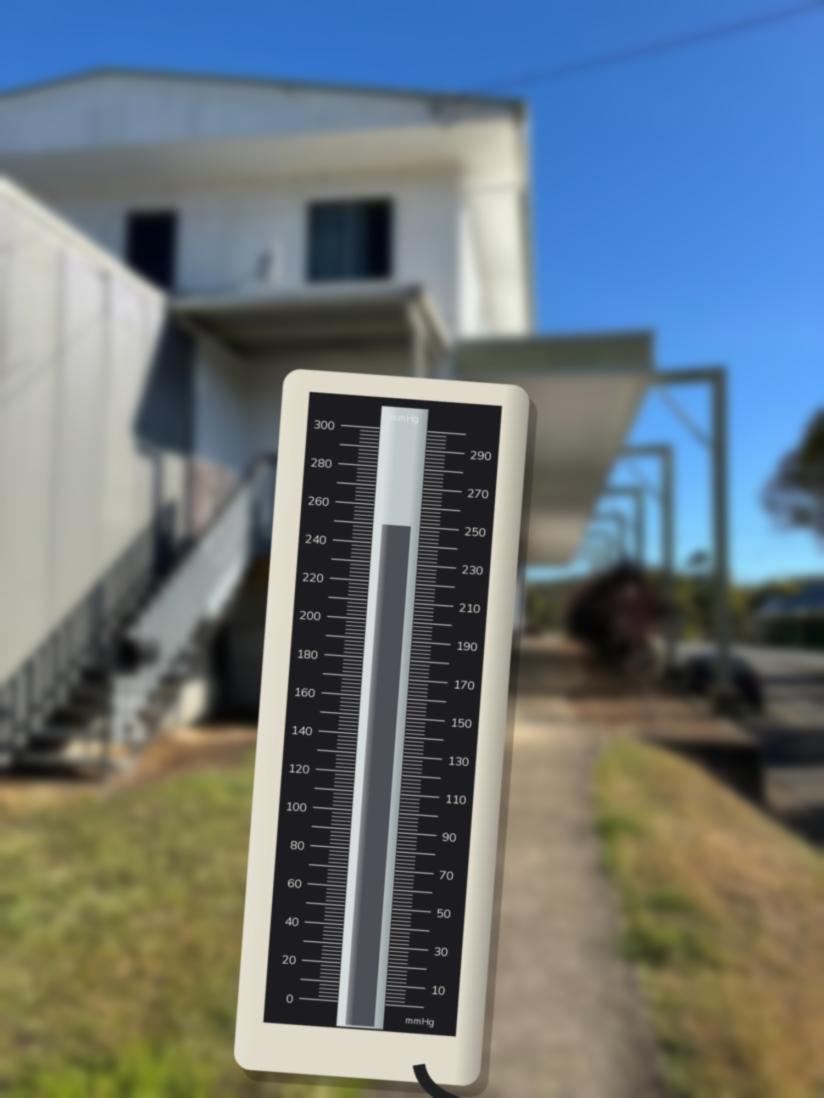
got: 250 mmHg
